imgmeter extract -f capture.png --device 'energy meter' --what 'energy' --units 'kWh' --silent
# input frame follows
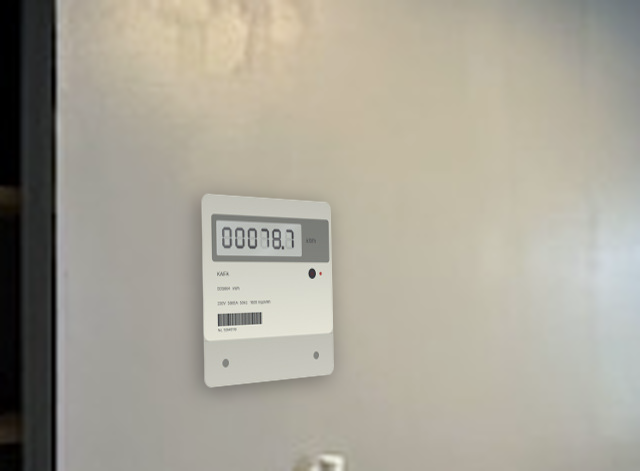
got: 78.7 kWh
